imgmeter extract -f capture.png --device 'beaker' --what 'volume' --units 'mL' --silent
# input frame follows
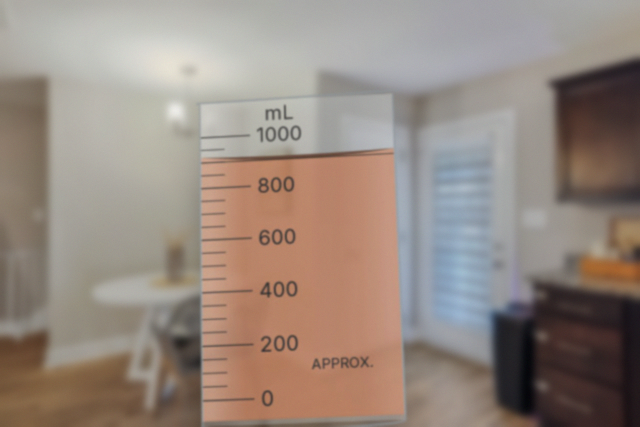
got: 900 mL
